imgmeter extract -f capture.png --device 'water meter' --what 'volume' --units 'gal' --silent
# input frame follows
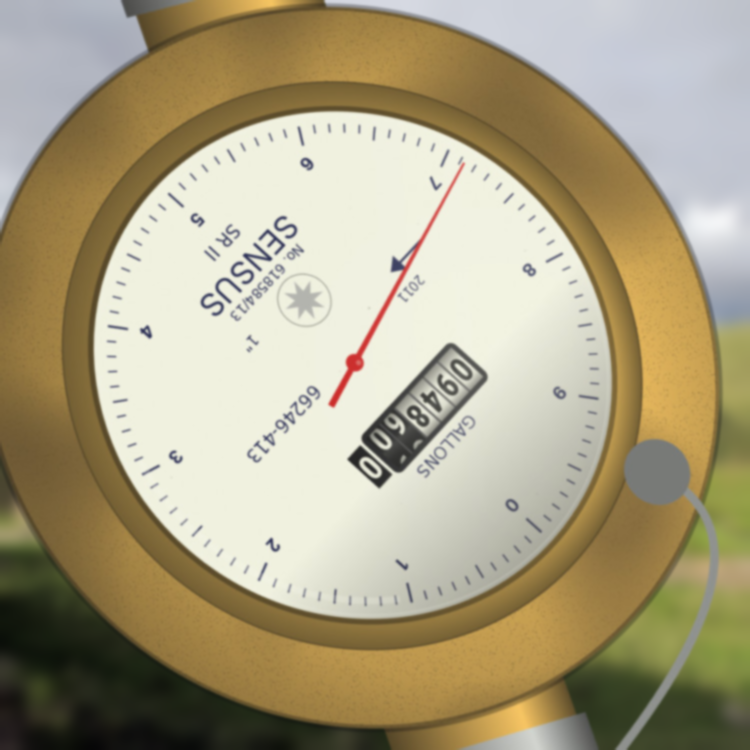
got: 948597.1 gal
